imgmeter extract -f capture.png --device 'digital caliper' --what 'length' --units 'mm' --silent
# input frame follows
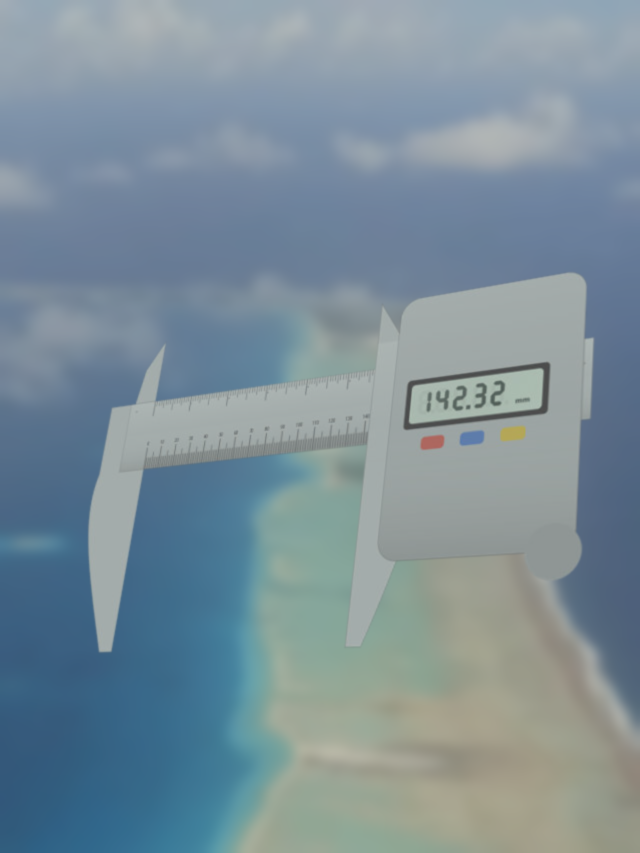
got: 142.32 mm
